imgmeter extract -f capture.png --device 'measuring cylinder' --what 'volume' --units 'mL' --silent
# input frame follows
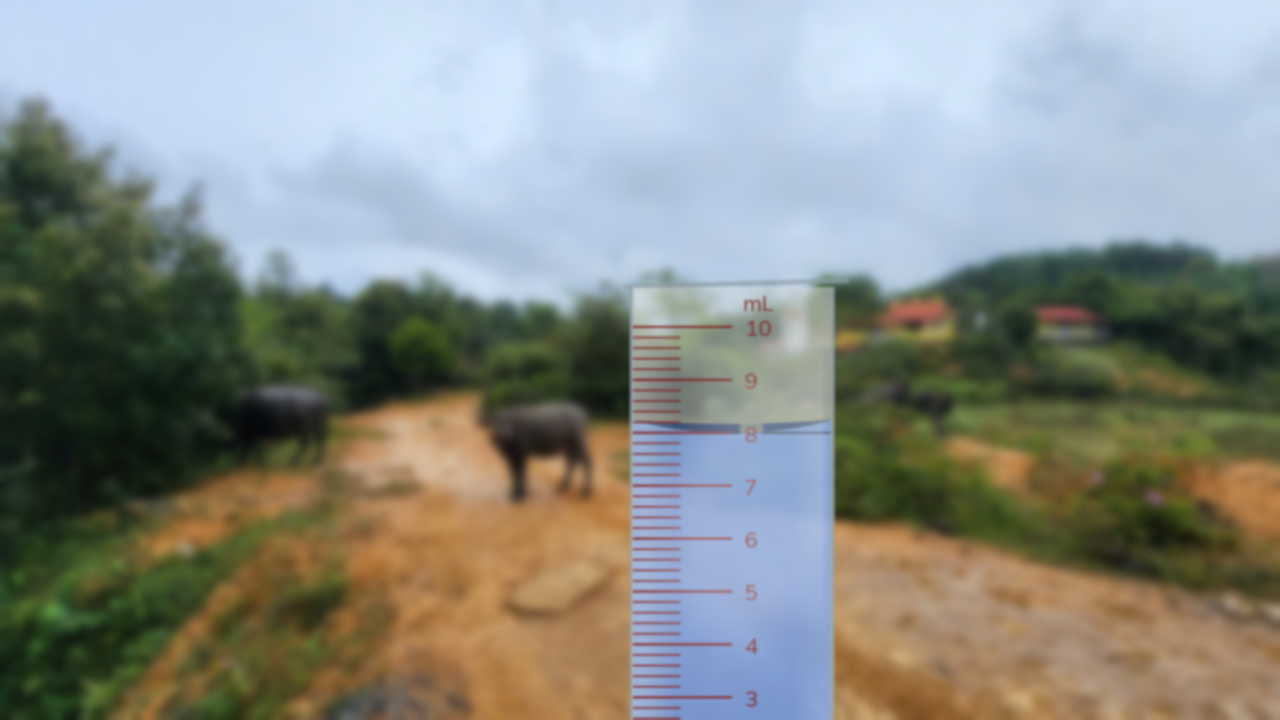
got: 8 mL
